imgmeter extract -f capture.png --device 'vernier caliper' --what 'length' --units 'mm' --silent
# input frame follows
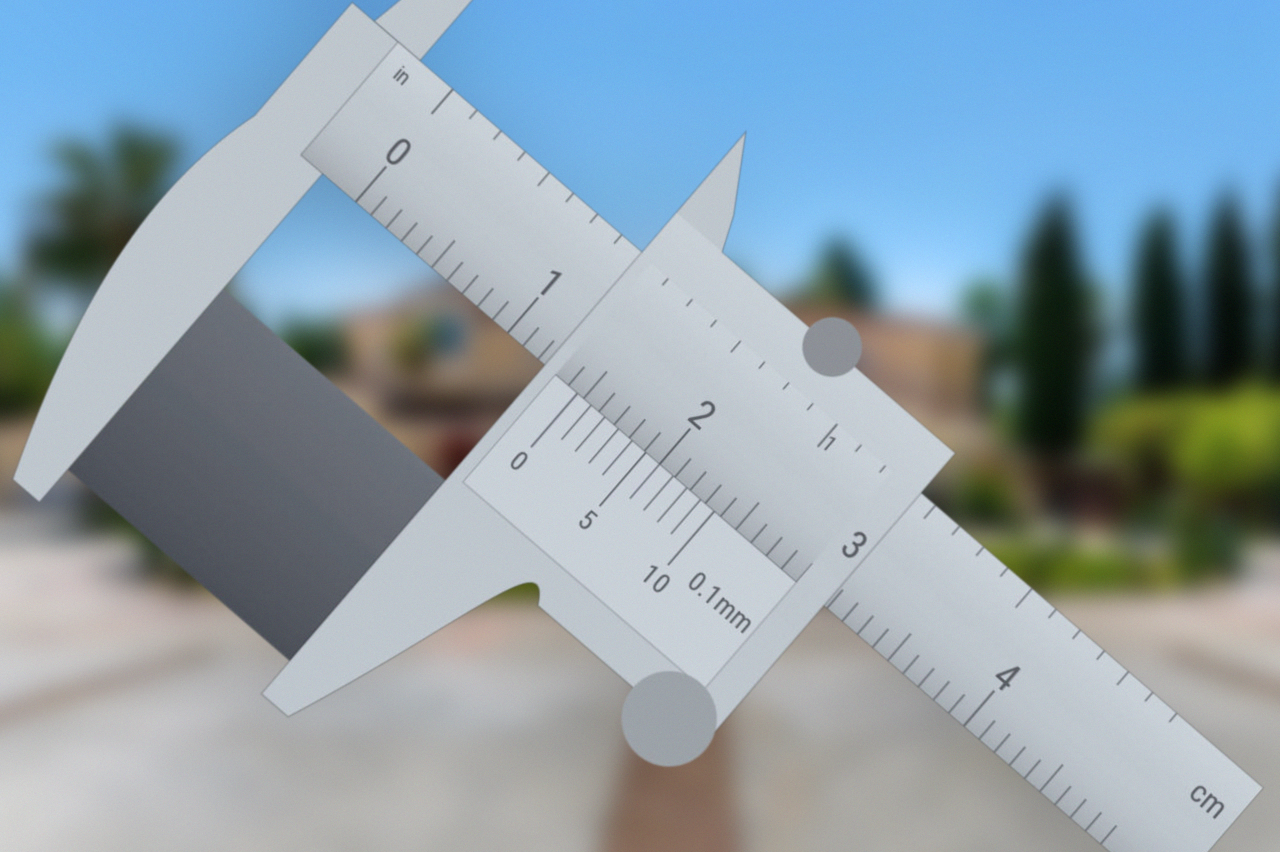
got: 14.6 mm
